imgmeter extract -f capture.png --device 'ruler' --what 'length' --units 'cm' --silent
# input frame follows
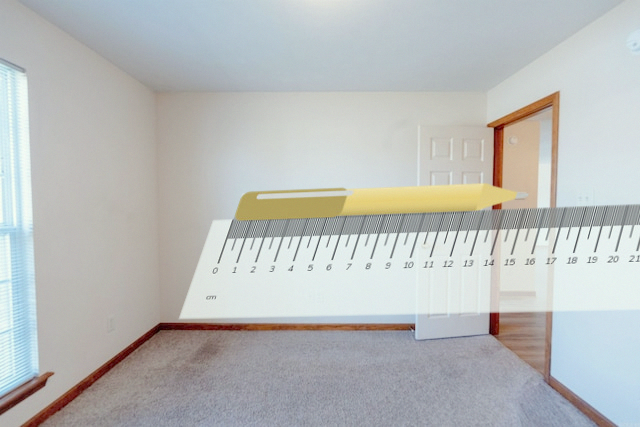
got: 15 cm
